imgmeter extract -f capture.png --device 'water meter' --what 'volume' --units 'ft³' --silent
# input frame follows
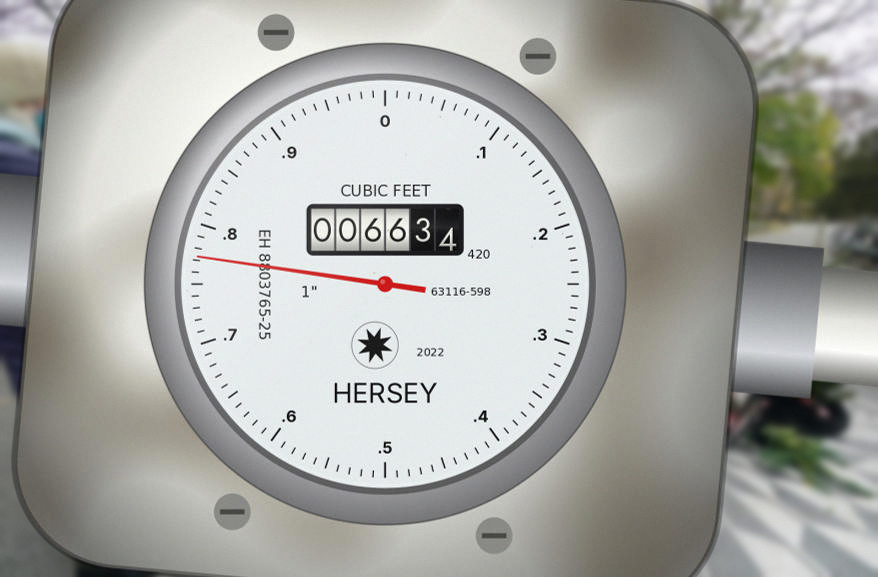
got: 6633.77 ft³
